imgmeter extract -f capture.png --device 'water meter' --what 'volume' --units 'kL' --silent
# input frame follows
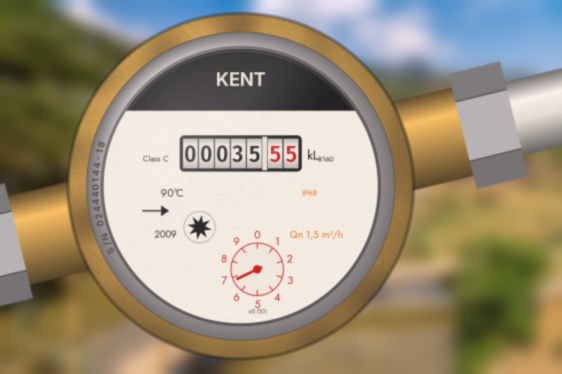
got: 35.556 kL
